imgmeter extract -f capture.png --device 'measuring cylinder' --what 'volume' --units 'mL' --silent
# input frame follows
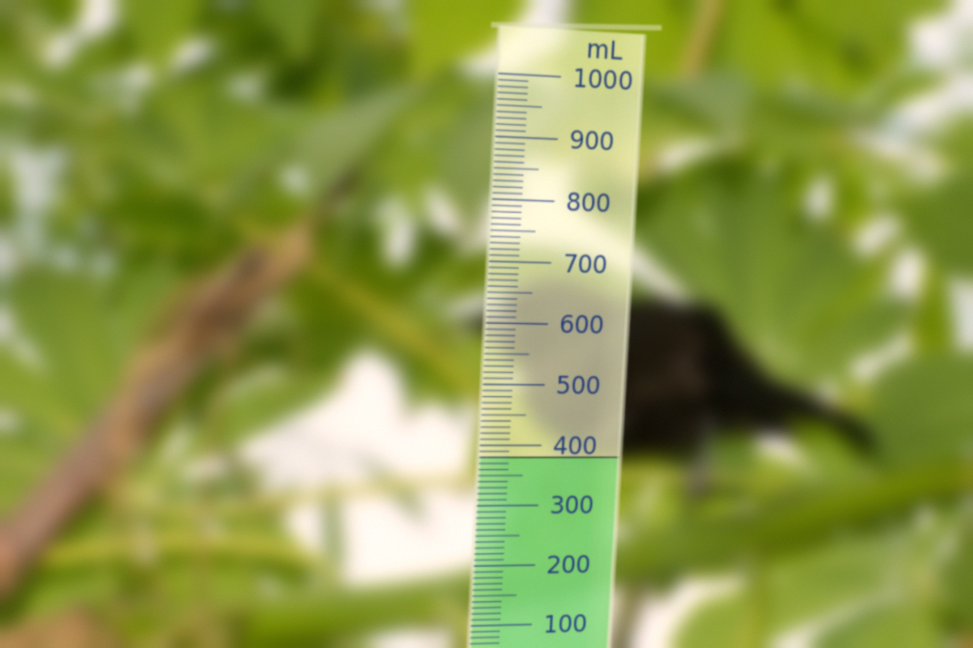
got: 380 mL
